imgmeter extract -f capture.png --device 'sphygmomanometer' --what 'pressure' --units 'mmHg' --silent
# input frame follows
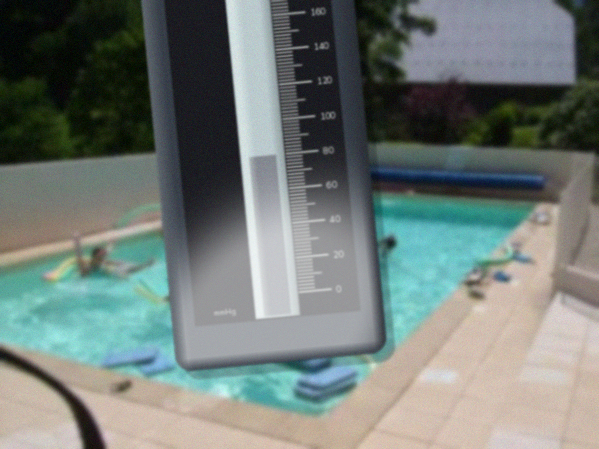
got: 80 mmHg
